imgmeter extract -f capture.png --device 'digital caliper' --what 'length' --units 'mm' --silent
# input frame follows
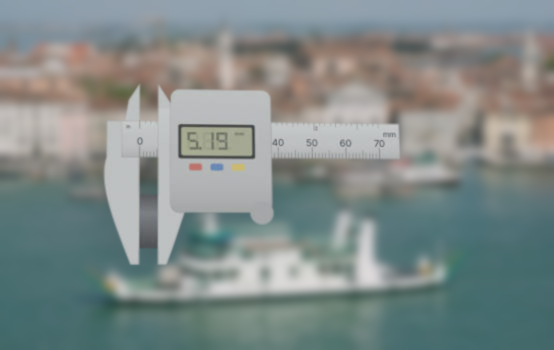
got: 5.19 mm
